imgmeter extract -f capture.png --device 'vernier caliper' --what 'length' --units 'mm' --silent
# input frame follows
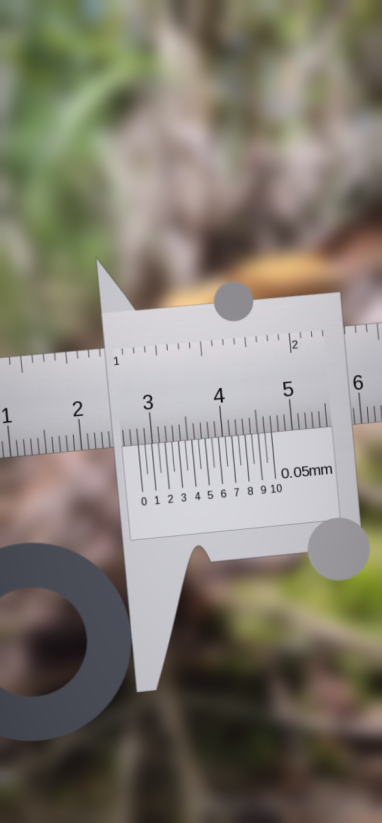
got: 28.0 mm
